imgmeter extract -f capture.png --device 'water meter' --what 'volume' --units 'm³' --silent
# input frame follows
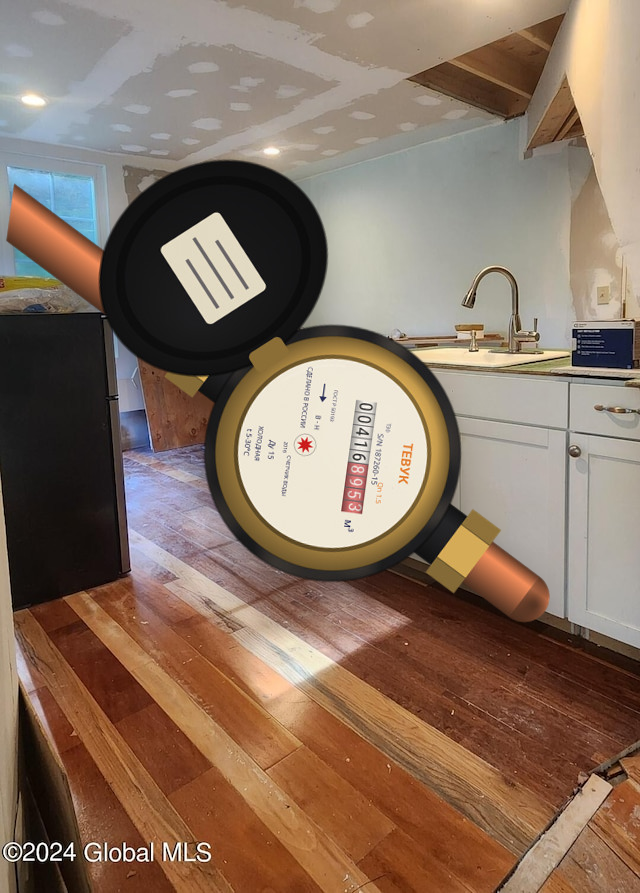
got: 416.8953 m³
